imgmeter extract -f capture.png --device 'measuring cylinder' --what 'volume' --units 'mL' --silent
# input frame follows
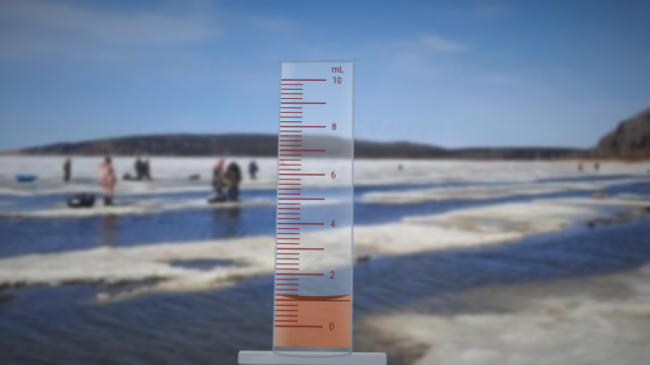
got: 1 mL
